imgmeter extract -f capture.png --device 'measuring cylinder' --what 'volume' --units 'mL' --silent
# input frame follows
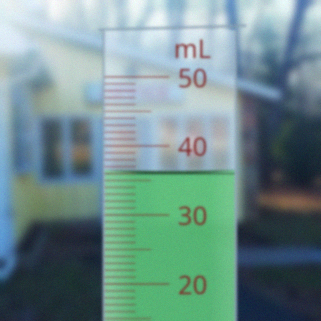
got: 36 mL
